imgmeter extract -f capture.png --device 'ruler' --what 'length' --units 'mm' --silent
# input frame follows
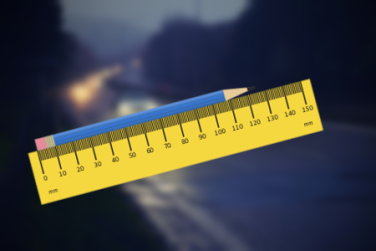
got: 125 mm
